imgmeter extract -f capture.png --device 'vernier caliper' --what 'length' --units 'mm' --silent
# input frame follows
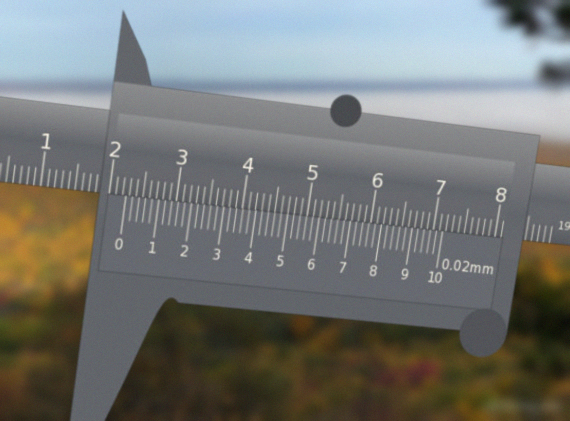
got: 22.5 mm
